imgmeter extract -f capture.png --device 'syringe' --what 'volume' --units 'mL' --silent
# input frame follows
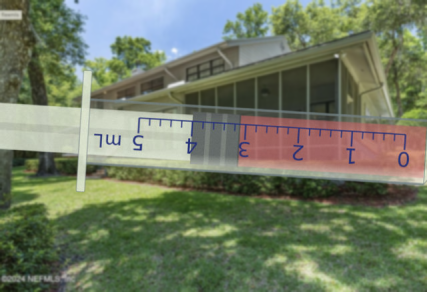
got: 3.1 mL
